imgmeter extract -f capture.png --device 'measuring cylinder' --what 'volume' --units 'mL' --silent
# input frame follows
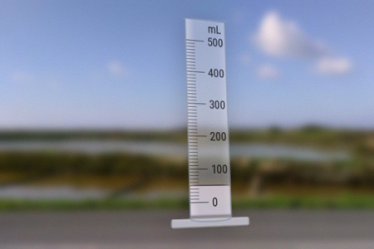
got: 50 mL
